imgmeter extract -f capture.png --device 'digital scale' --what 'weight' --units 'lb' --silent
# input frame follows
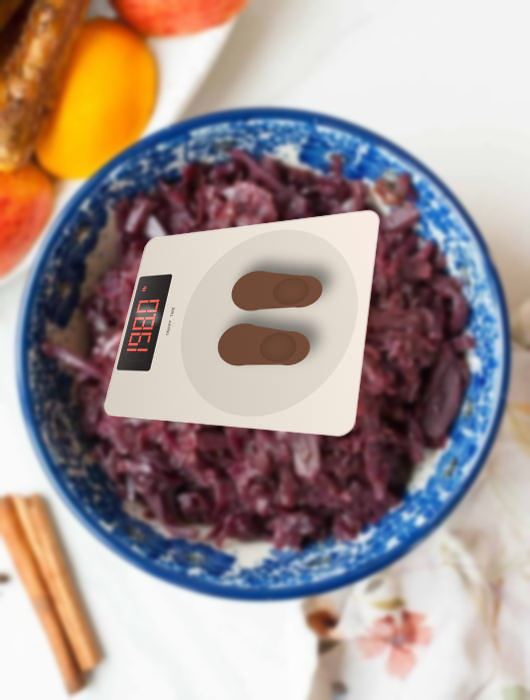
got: 198.0 lb
